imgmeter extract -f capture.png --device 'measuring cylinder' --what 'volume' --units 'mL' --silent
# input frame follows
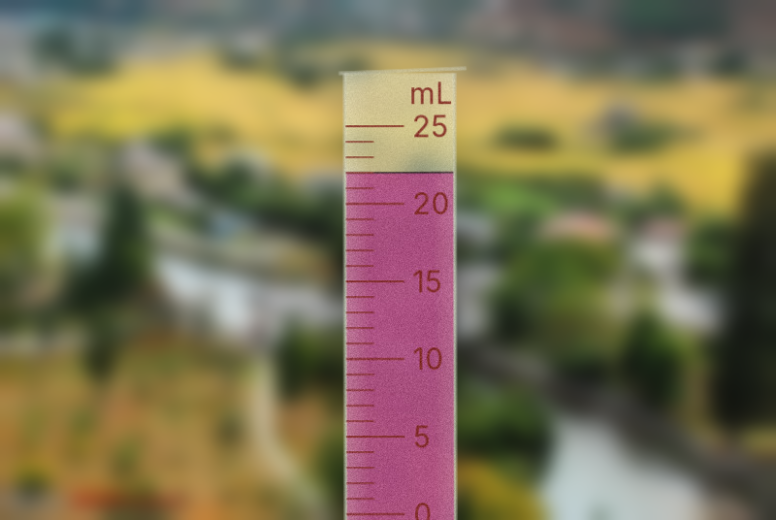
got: 22 mL
